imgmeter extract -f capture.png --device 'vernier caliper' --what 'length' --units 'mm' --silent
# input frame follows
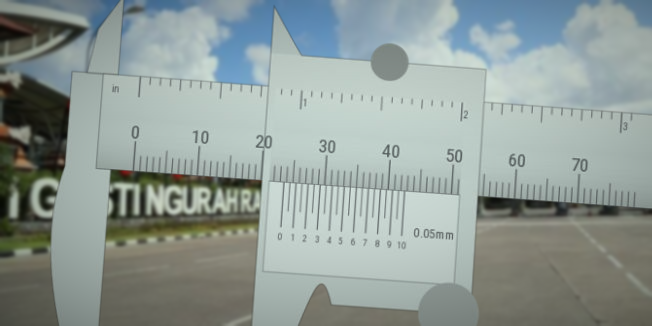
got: 23.6 mm
